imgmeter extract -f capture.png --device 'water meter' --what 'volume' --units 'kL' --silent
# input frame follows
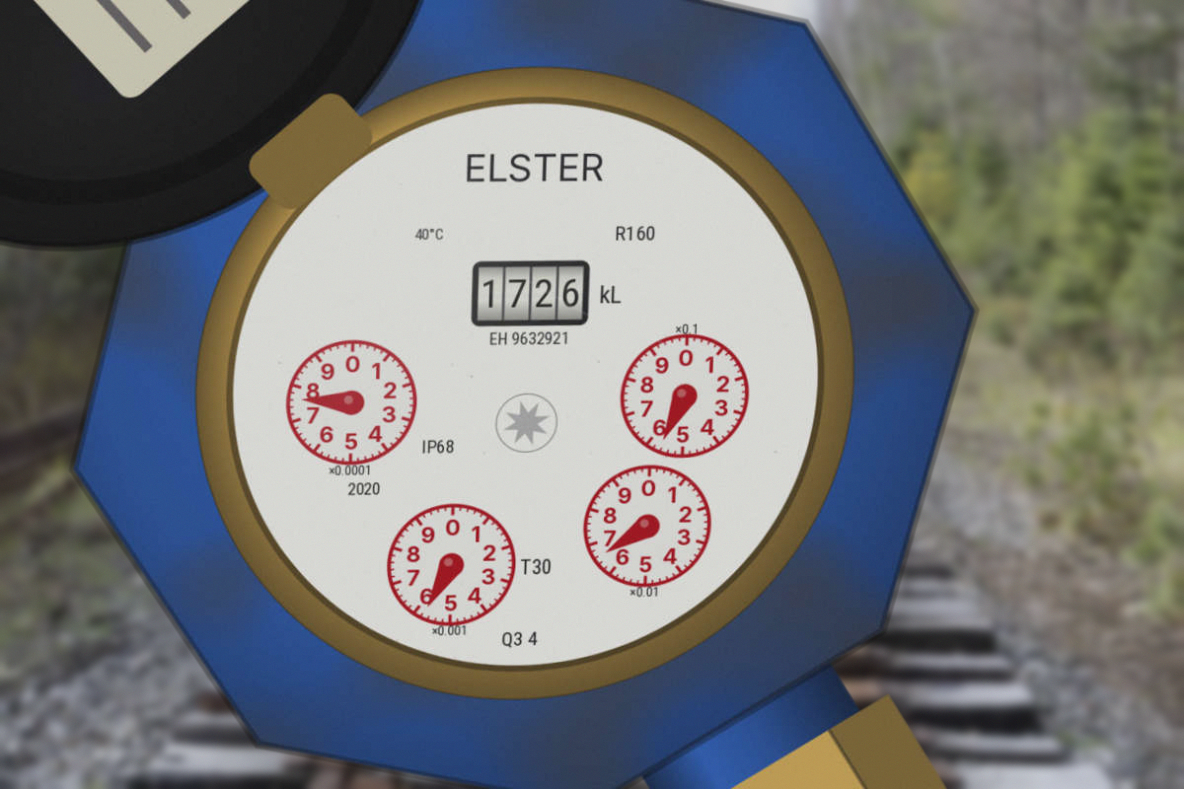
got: 1726.5657 kL
